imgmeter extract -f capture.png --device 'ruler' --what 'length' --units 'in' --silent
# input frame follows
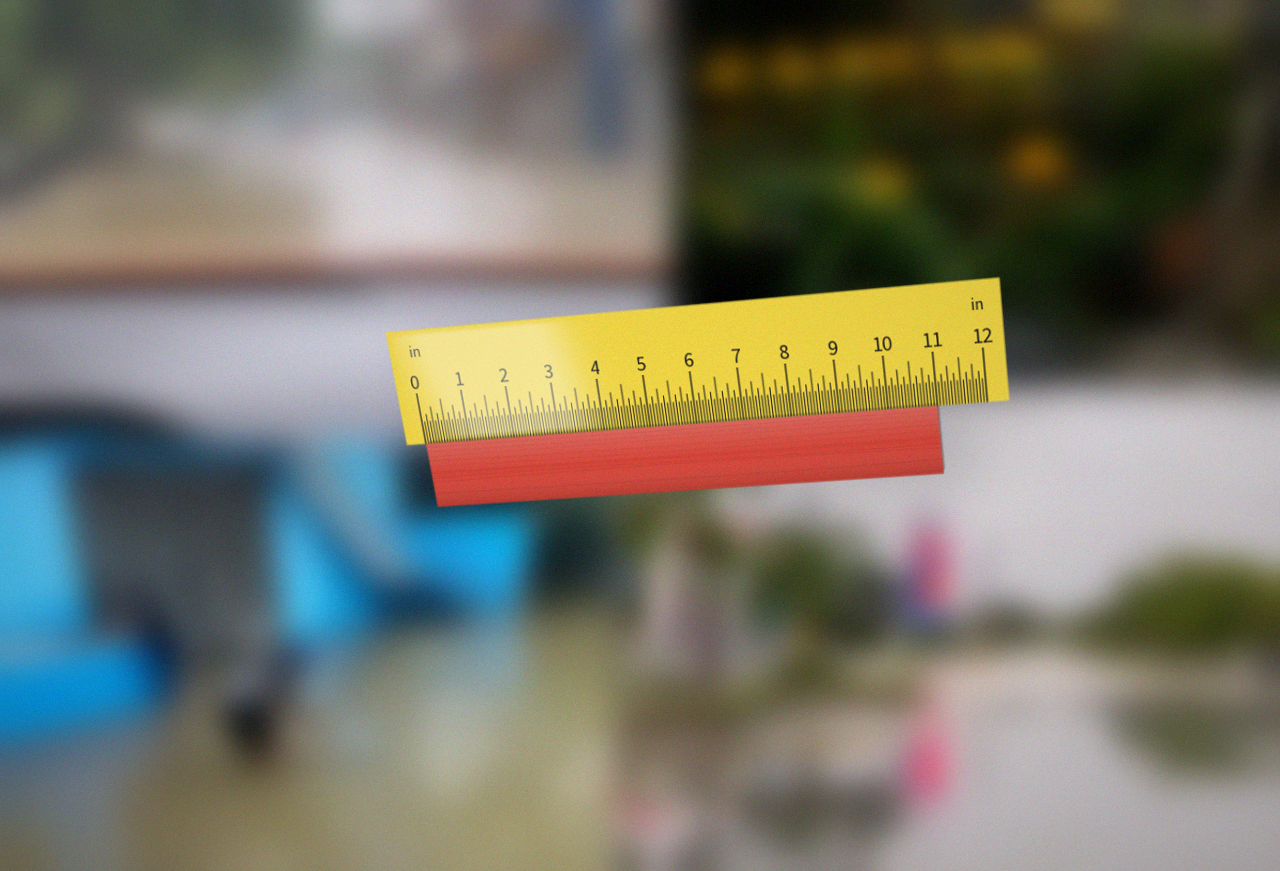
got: 11 in
